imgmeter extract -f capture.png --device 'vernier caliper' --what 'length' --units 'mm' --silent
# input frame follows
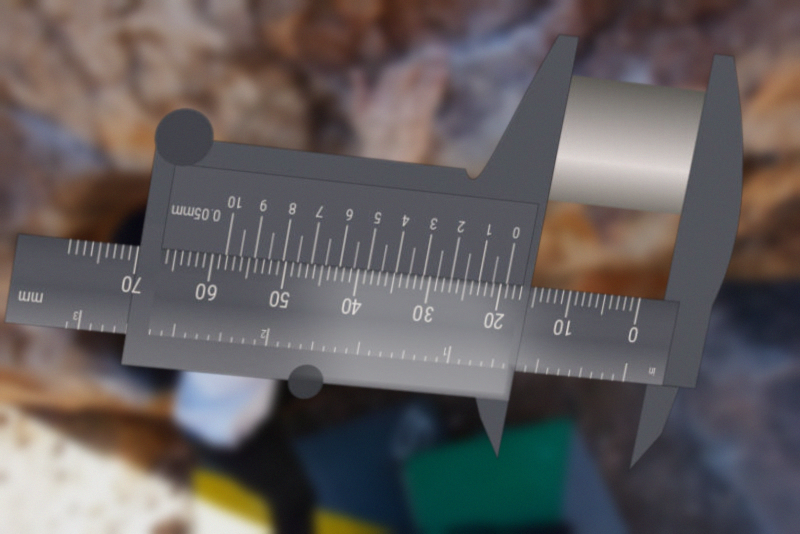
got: 19.2 mm
